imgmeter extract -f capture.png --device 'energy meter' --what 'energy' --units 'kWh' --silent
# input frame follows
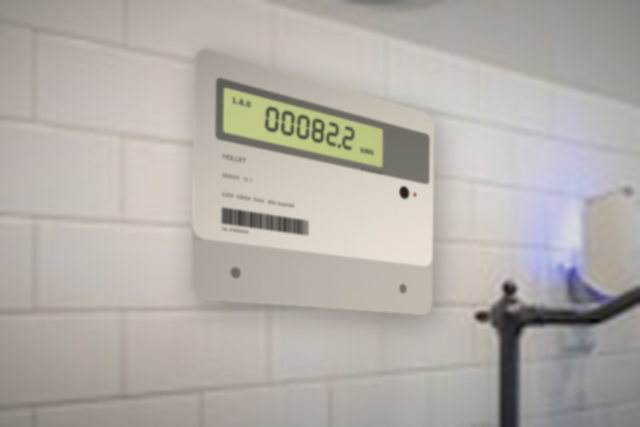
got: 82.2 kWh
